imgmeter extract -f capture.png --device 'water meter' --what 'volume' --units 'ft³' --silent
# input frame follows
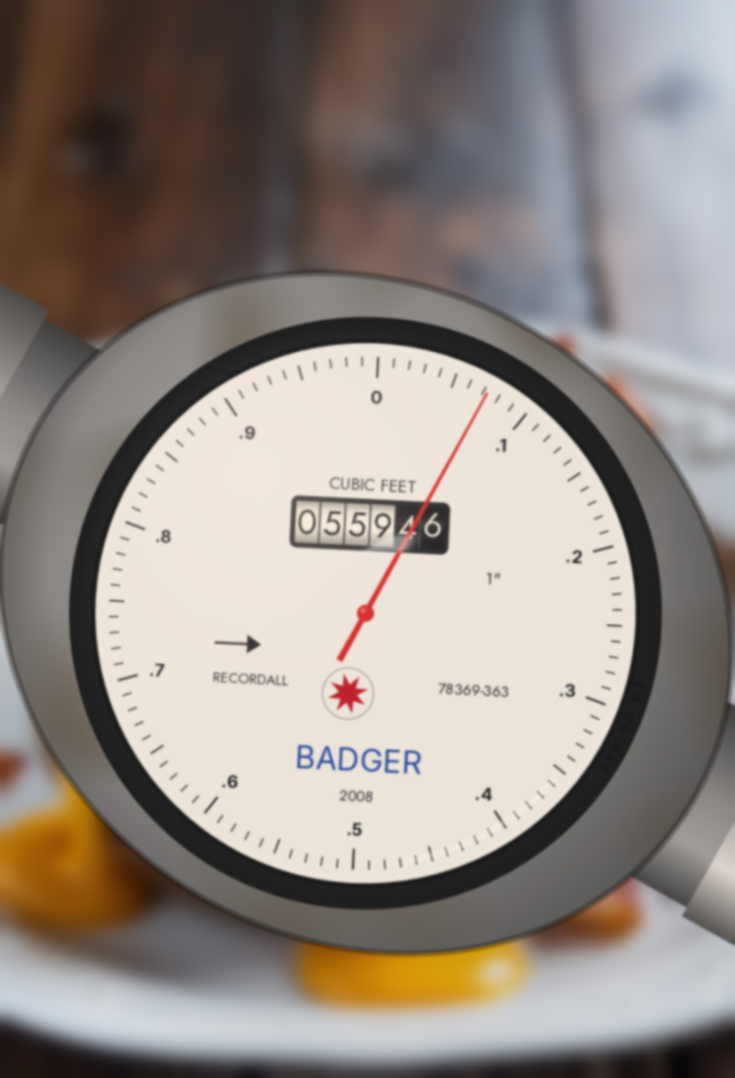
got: 55946.07 ft³
